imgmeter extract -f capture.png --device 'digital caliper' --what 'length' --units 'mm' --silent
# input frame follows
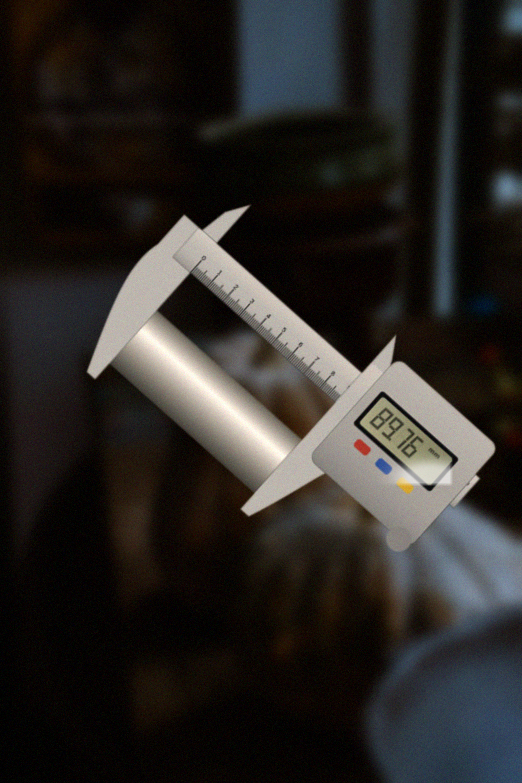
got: 89.76 mm
